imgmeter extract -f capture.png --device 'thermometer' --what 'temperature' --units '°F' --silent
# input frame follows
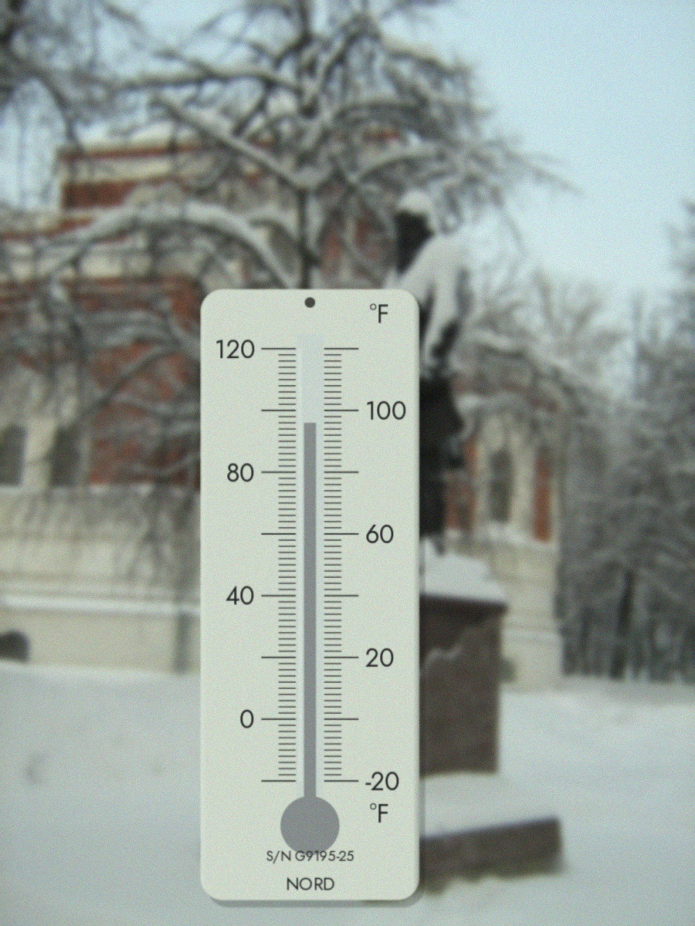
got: 96 °F
